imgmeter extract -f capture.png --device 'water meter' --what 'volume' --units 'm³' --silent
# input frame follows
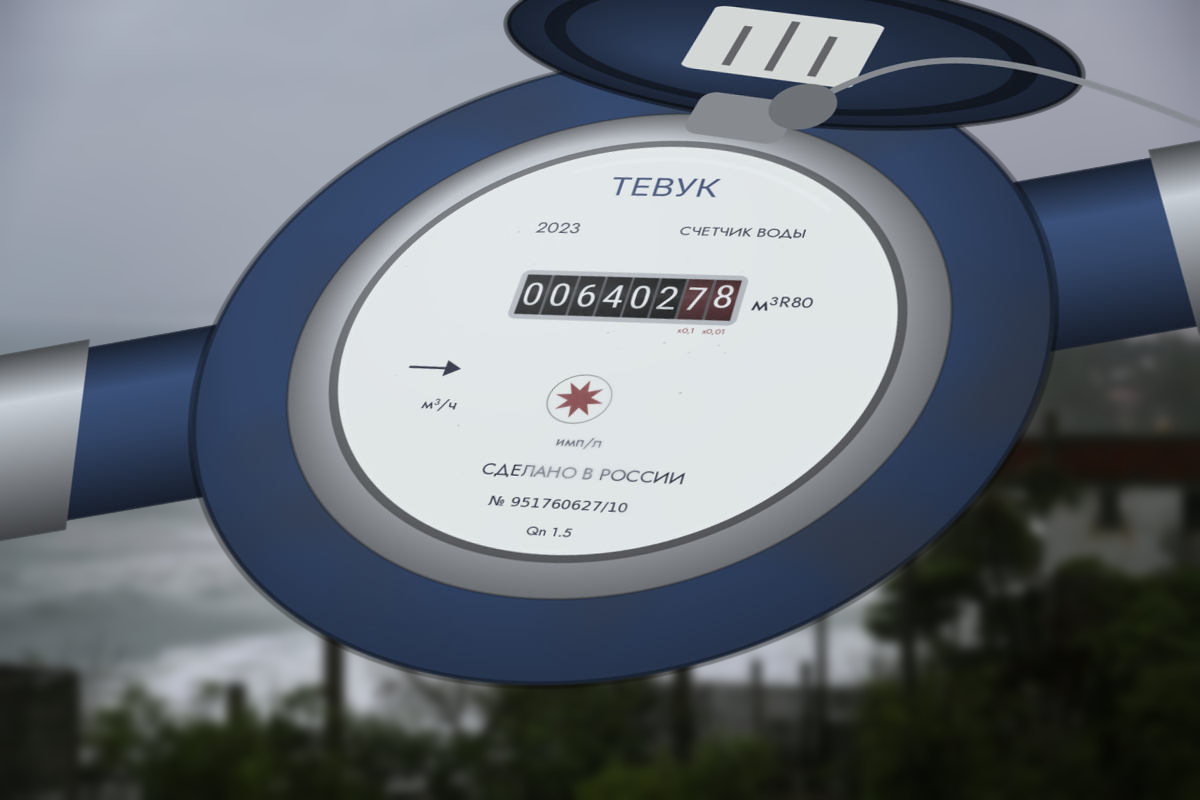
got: 6402.78 m³
